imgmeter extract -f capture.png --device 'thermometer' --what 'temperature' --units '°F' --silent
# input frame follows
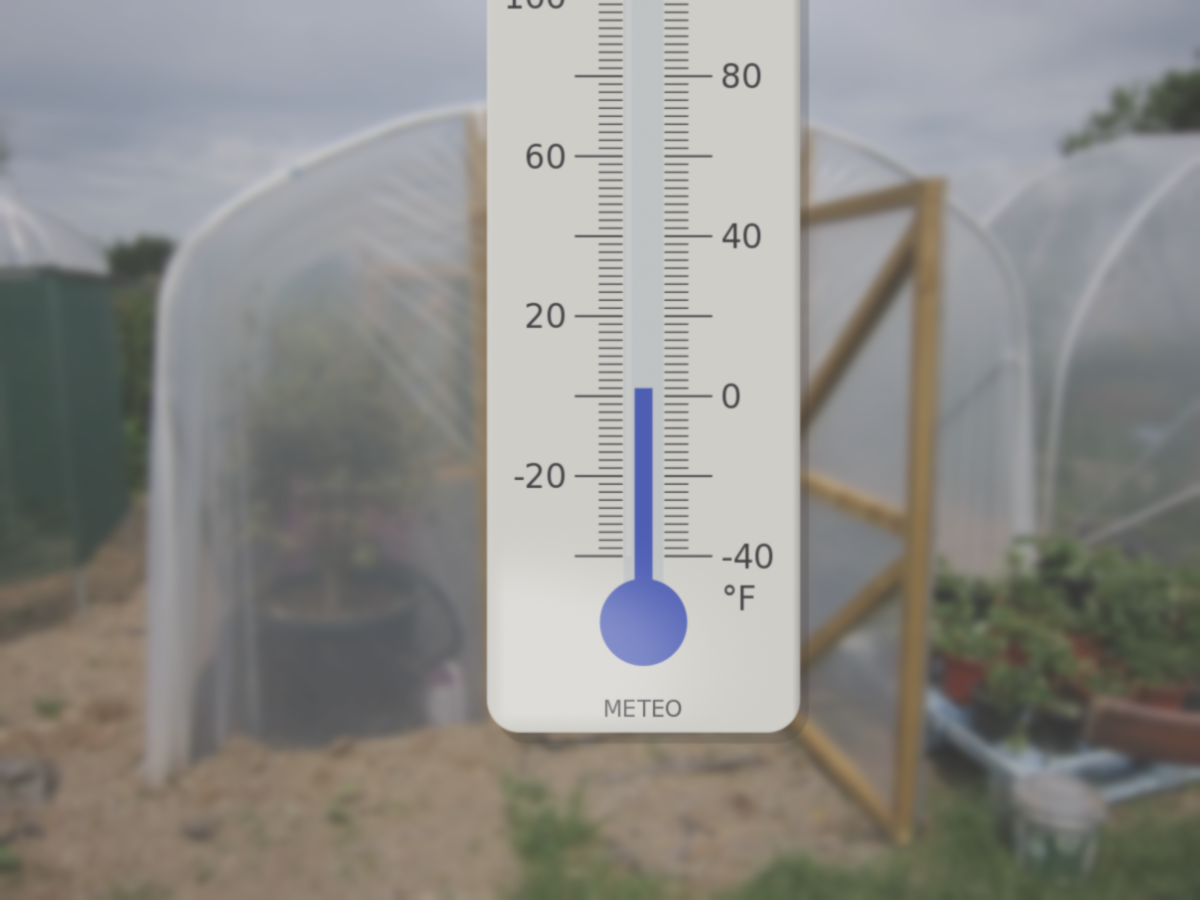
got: 2 °F
